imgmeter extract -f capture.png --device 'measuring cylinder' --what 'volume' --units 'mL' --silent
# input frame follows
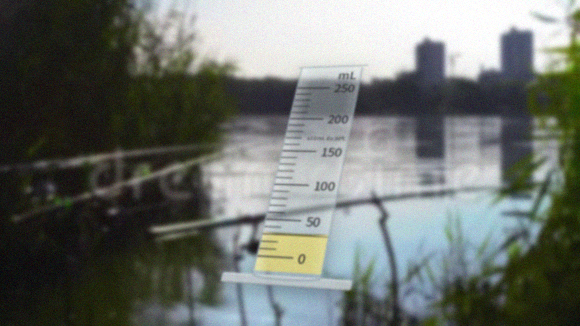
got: 30 mL
